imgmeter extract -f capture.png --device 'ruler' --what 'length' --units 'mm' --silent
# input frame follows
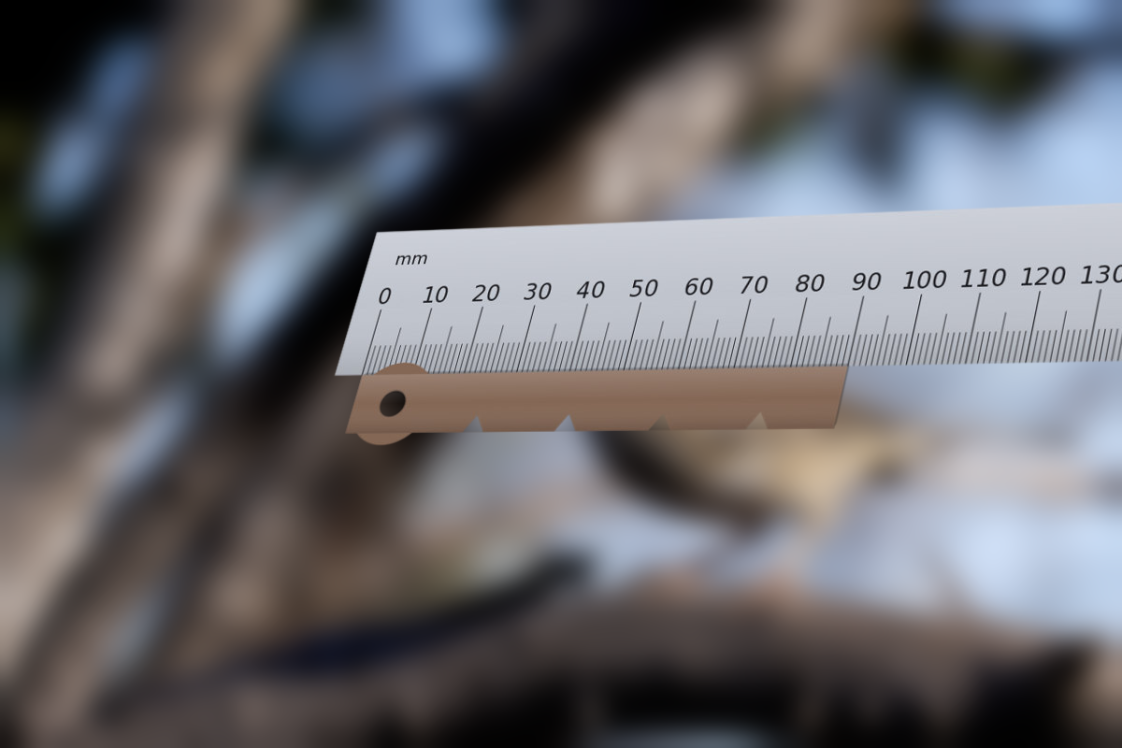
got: 90 mm
